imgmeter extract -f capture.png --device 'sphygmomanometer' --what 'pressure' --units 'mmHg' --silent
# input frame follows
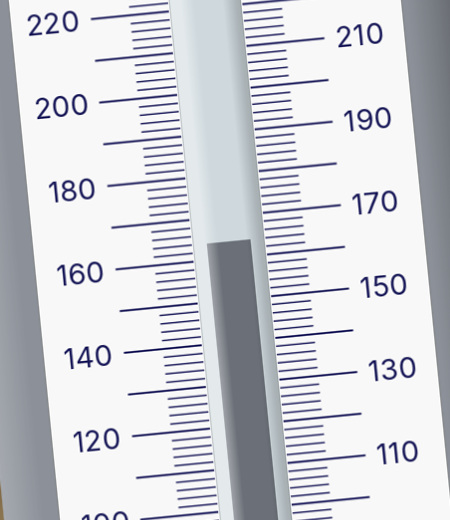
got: 164 mmHg
